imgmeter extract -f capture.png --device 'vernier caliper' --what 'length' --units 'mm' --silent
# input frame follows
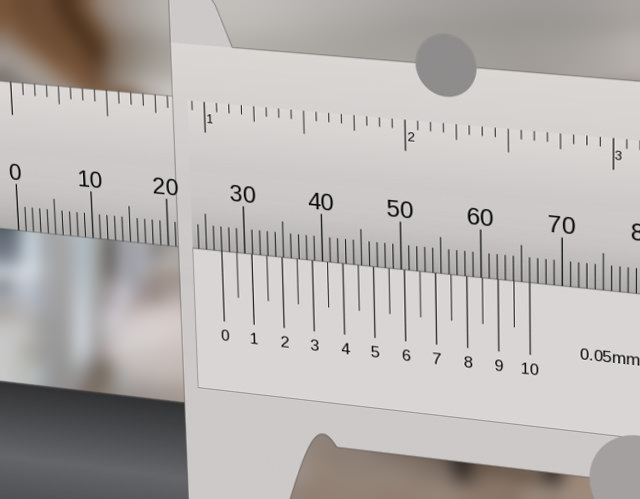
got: 27.0 mm
